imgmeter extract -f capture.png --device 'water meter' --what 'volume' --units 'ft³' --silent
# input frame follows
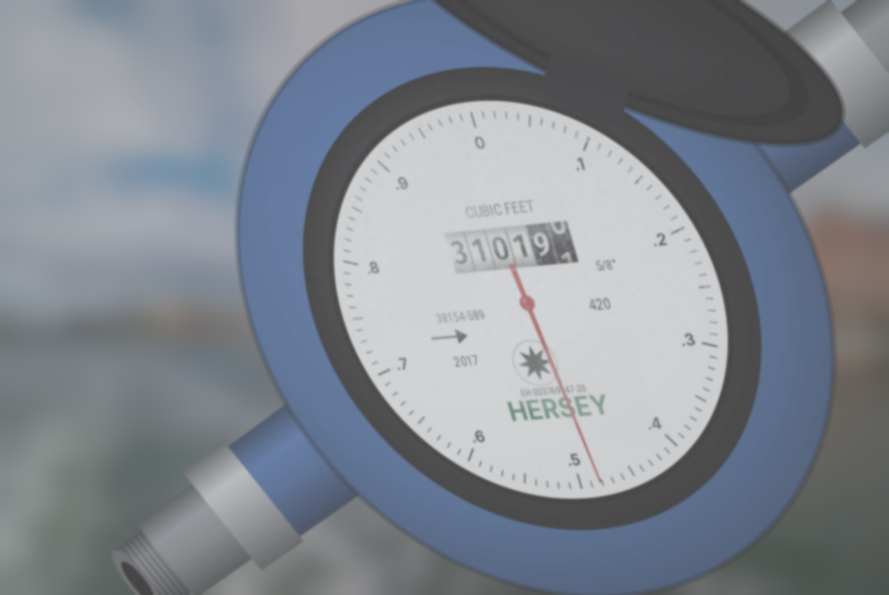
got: 310190.48 ft³
